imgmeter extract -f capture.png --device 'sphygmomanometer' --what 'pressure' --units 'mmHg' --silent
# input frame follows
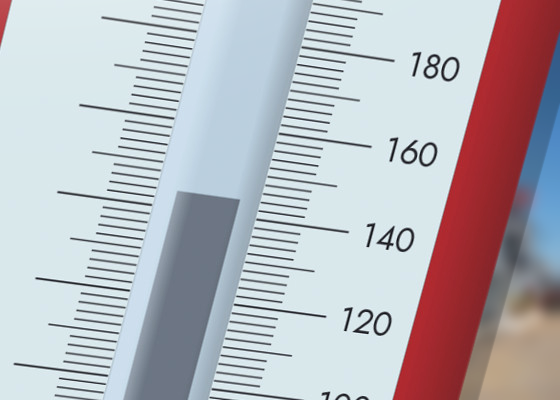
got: 144 mmHg
